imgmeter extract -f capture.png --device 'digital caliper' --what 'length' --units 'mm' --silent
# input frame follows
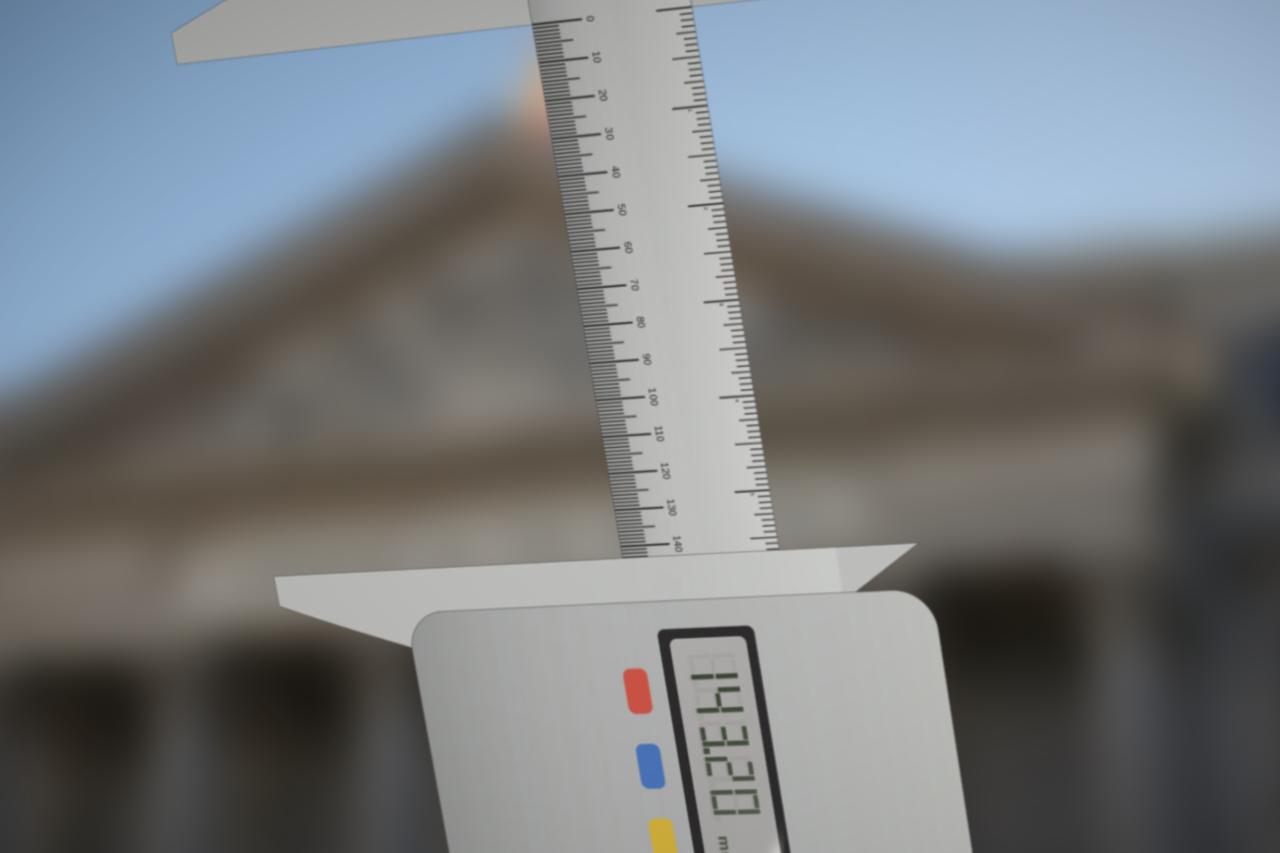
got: 143.20 mm
